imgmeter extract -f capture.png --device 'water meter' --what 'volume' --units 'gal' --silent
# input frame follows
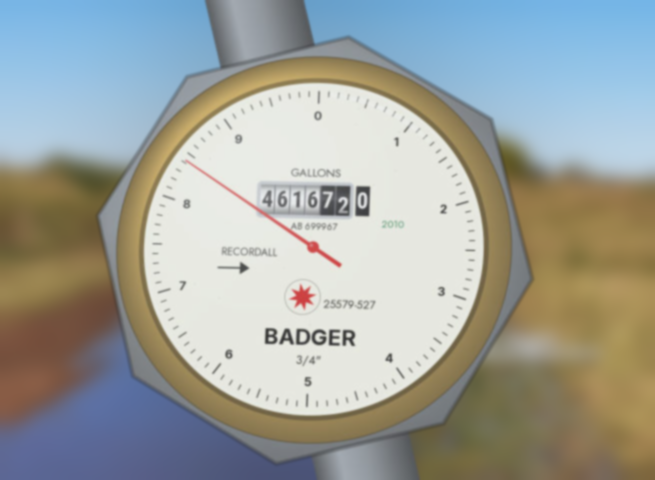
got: 4616718.4 gal
